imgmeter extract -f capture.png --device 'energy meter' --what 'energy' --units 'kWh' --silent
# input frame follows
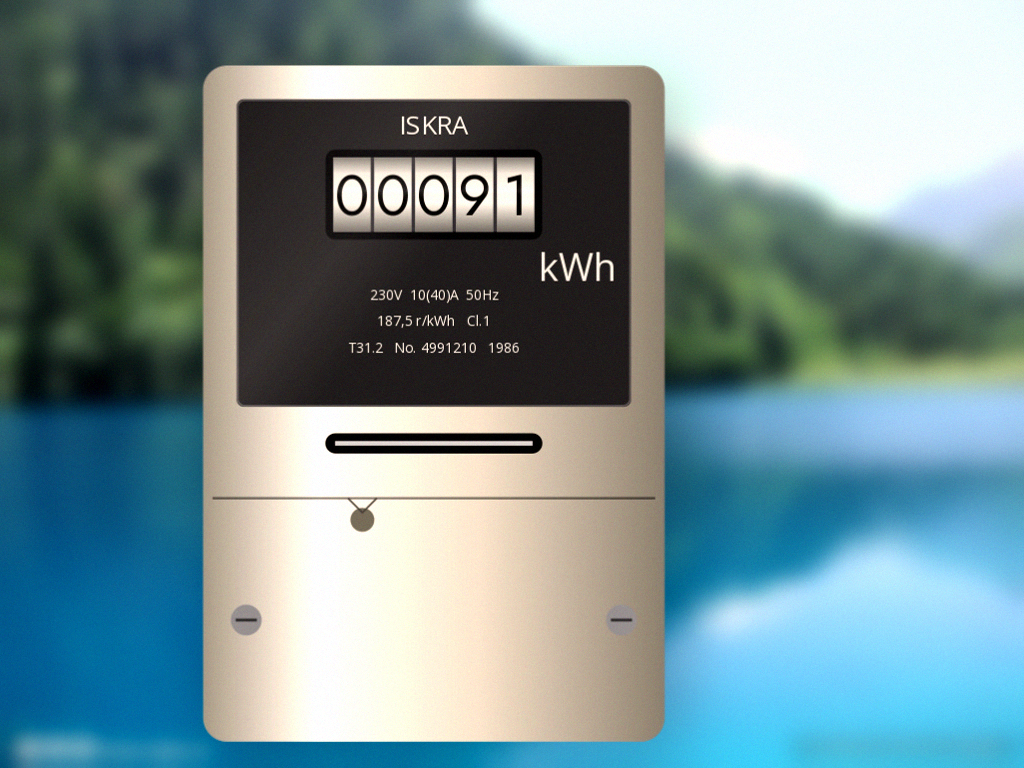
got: 91 kWh
